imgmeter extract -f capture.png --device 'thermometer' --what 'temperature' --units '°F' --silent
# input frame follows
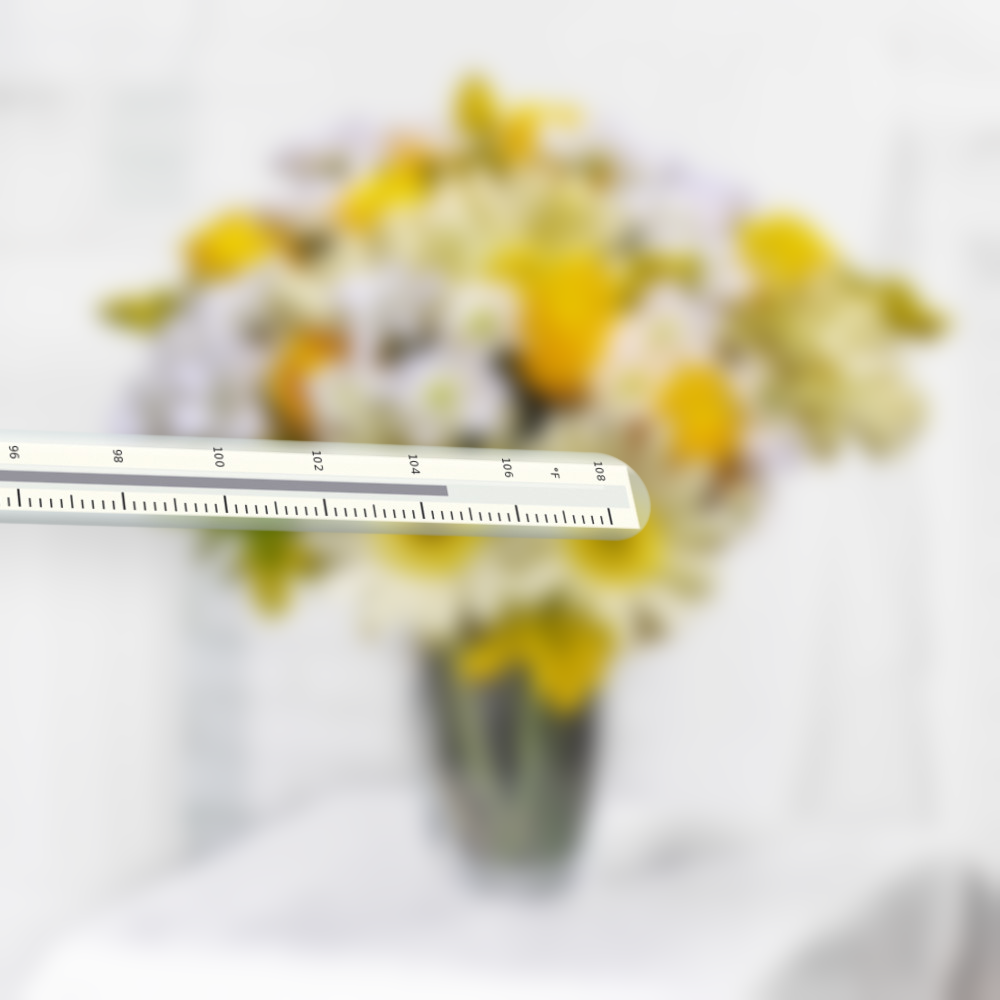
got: 104.6 °F
